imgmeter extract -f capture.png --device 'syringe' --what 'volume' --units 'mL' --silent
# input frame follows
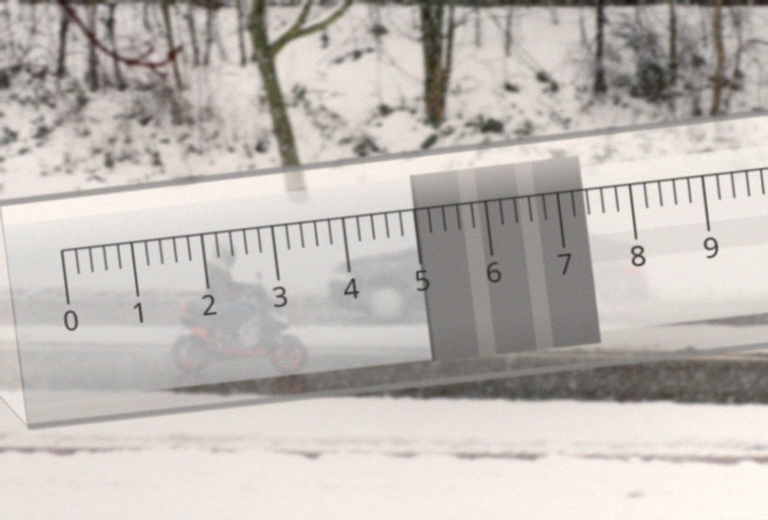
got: 5 mL
